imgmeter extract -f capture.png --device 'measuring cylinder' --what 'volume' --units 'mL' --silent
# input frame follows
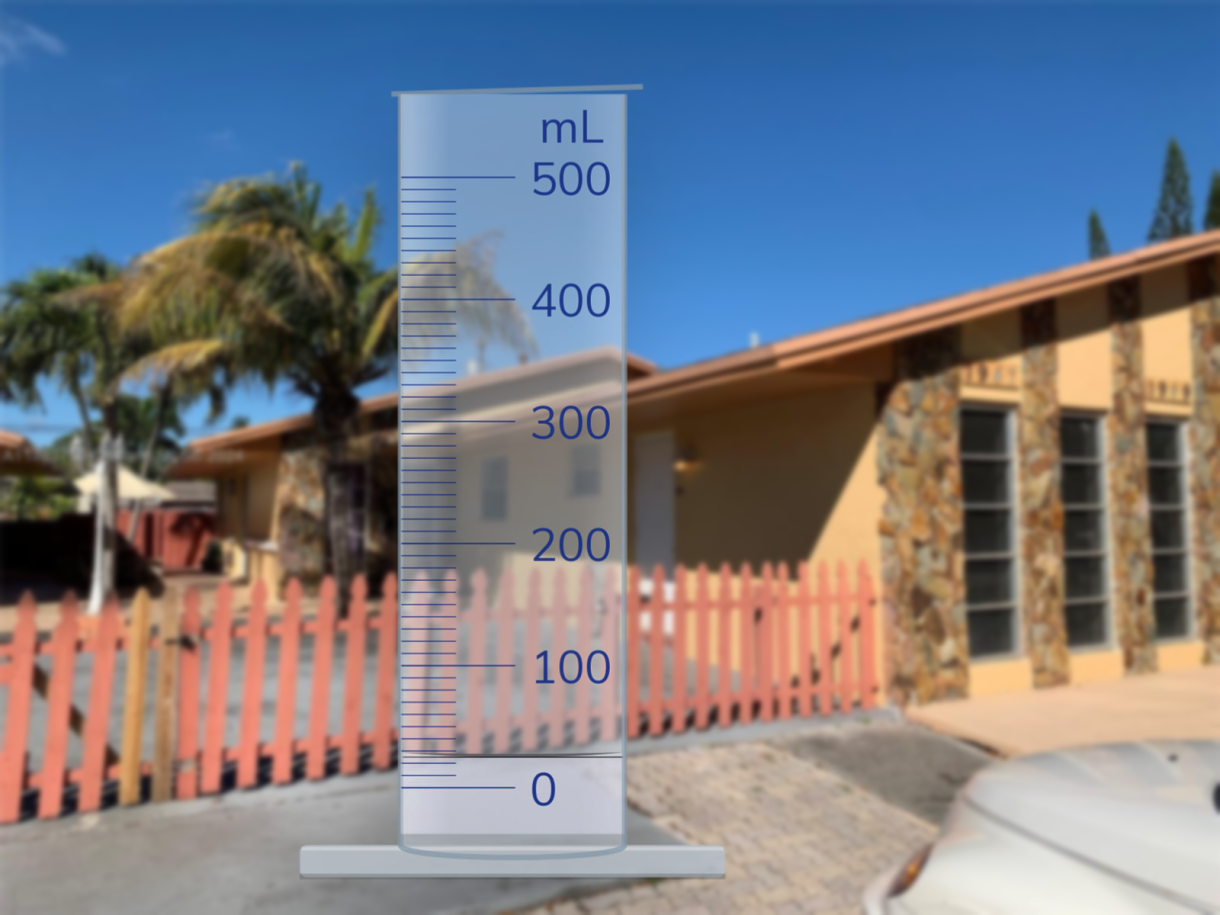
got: 25 mL
